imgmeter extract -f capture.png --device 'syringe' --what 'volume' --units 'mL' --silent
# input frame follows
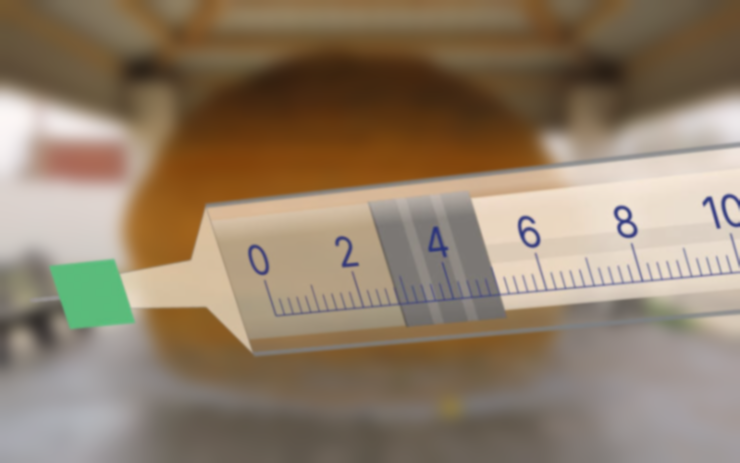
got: 2.8 mL
